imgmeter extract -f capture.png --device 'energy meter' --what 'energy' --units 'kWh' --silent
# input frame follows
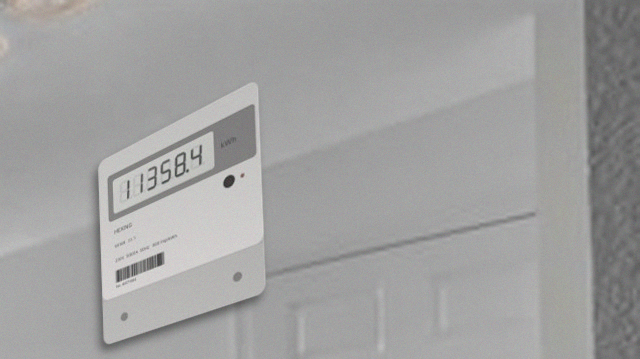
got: 11358.4 kWh
